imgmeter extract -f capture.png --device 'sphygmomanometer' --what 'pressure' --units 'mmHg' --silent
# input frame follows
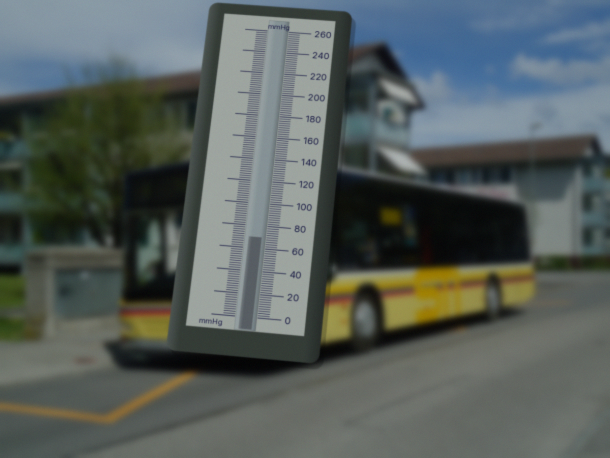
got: 70 mmHg
